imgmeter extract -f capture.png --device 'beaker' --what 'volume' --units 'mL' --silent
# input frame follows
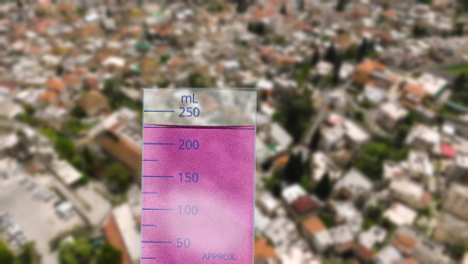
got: 225 mL
